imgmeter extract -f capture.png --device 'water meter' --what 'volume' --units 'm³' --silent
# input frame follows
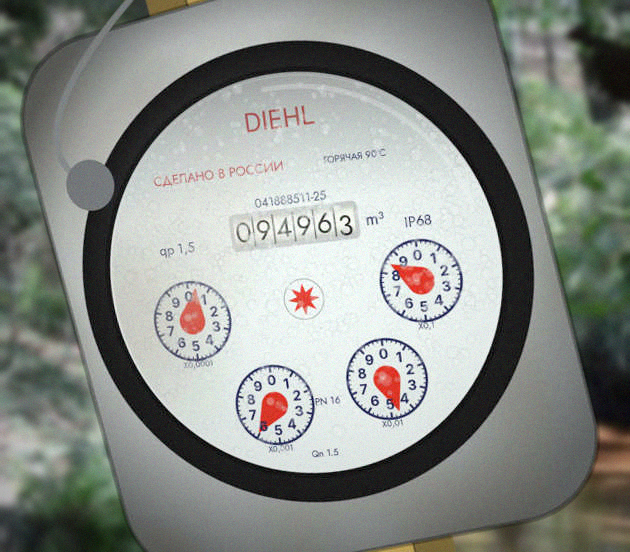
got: 94962.8460 m³
